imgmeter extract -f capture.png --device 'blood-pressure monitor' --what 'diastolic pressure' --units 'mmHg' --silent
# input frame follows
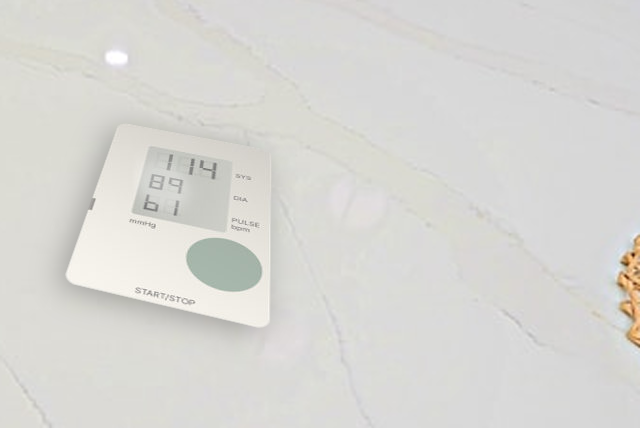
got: 89 mmHg
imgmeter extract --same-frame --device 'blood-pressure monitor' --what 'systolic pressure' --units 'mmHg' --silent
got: 114 mmHg
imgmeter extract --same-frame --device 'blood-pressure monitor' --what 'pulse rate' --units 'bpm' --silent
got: 61 bpm
